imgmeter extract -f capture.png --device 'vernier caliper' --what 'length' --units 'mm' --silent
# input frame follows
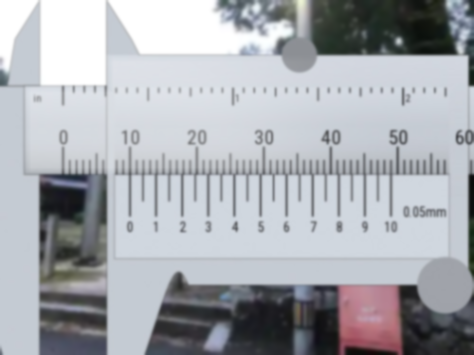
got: 10.0 mm
